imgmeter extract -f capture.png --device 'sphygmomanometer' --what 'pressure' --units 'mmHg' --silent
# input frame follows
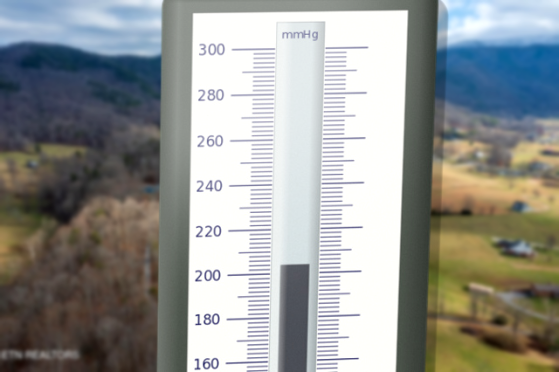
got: 204 mmHg
